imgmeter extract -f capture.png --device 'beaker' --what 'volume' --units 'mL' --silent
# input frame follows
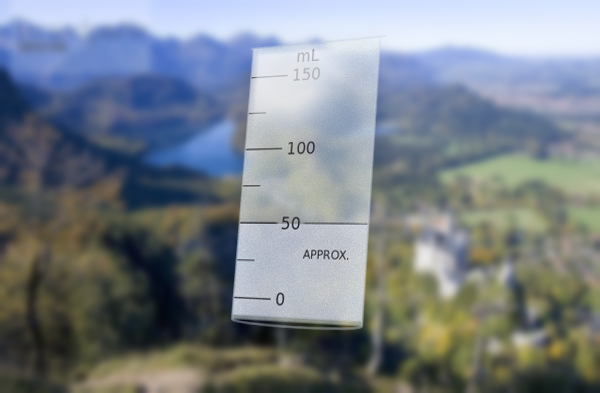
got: 50 mL
